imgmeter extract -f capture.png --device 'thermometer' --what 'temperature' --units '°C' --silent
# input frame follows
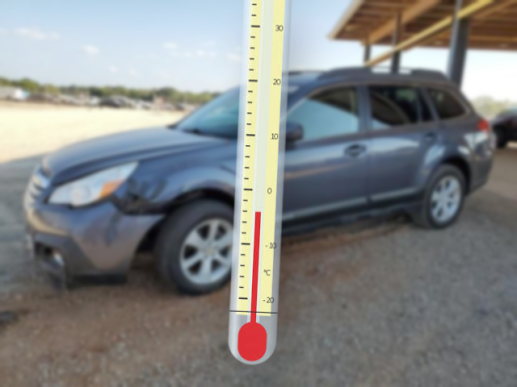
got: -4 °C
